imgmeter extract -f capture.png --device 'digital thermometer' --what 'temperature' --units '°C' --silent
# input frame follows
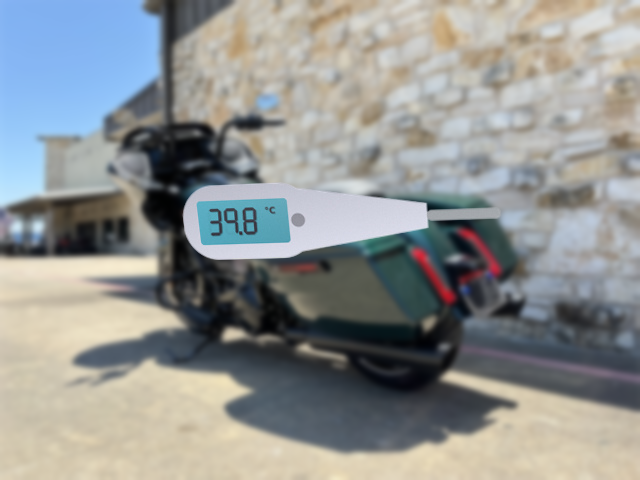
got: 39.8 °C
